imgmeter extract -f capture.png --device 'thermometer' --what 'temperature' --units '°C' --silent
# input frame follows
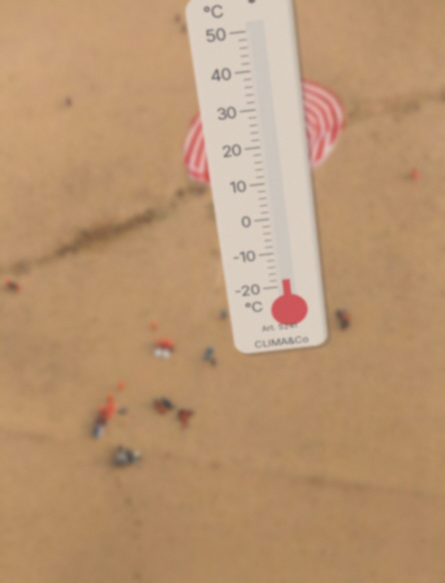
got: -18 °C
